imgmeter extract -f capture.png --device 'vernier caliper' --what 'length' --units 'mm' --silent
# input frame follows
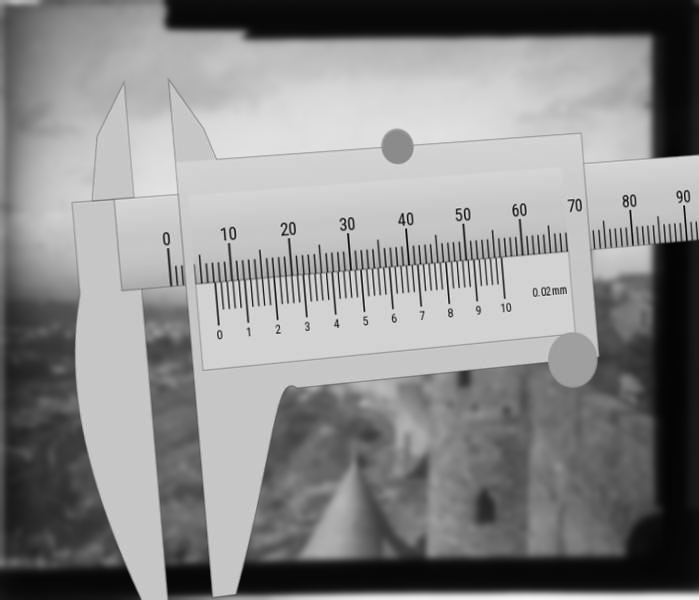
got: 7.2 mm
